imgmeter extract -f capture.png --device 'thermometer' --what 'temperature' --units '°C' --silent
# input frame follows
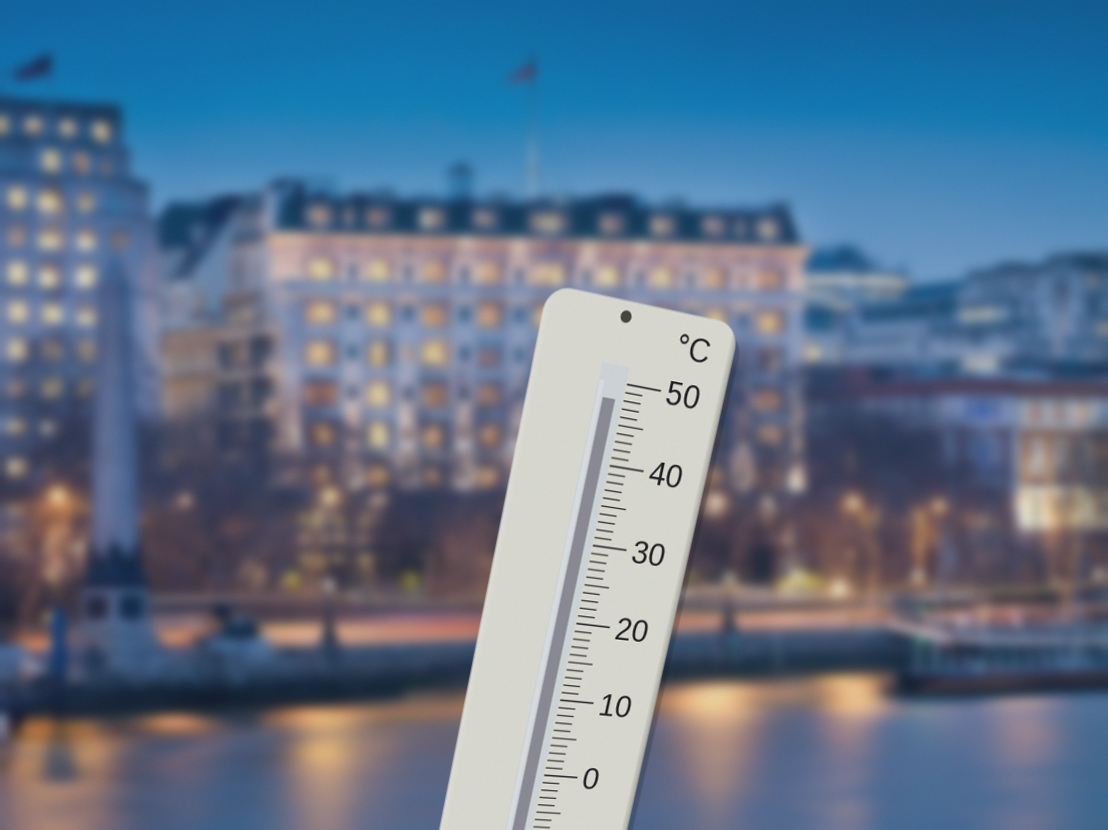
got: 48 °C
